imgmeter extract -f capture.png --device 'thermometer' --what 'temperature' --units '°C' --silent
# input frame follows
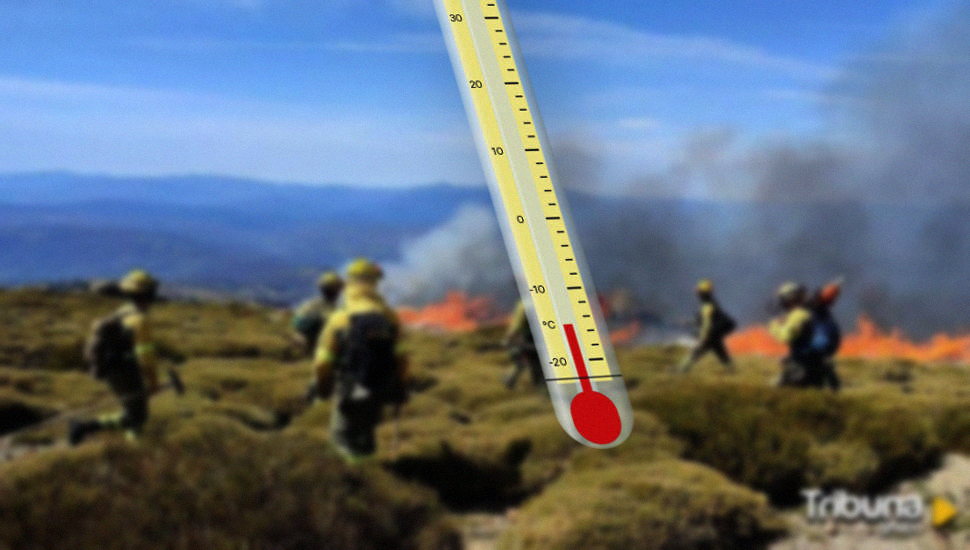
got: -15 °C
